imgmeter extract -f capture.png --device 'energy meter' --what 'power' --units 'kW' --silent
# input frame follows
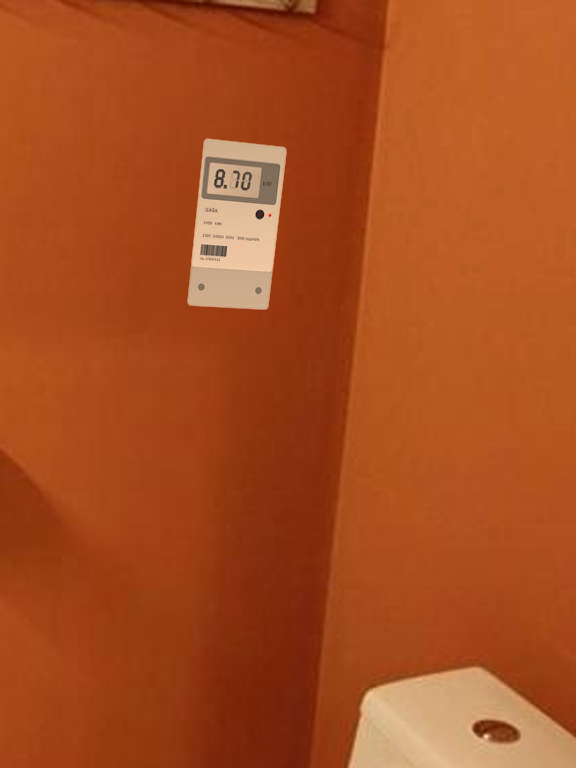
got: 8.70 kW
